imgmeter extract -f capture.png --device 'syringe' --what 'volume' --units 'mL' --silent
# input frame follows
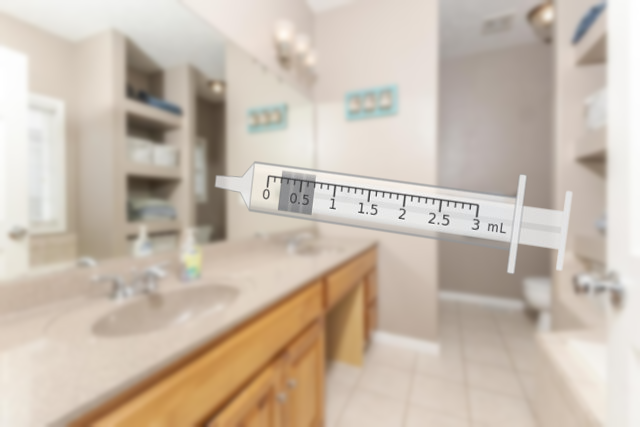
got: 0.2 mL
